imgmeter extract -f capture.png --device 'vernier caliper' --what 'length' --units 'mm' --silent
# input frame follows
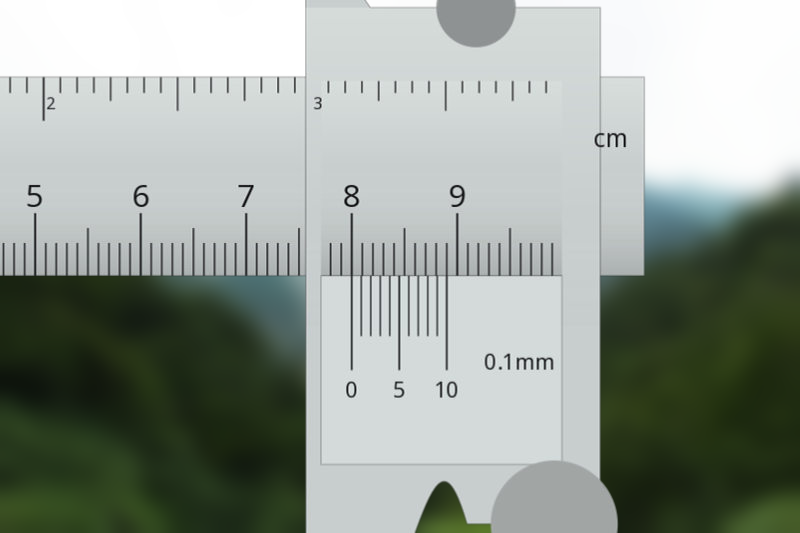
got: 80.0 mm
